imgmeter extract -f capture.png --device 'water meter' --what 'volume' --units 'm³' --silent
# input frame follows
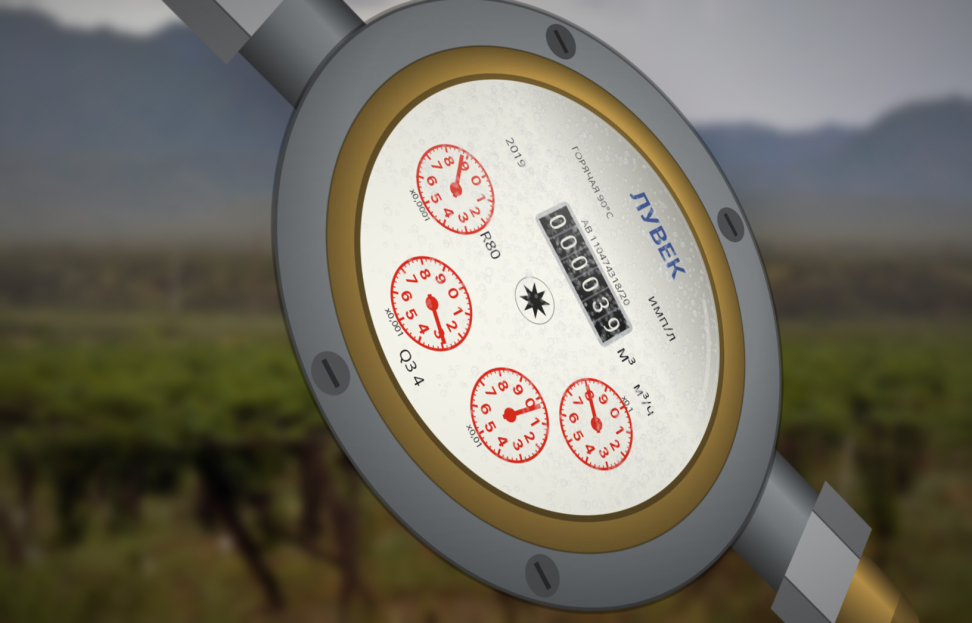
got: 39.8028 m³
